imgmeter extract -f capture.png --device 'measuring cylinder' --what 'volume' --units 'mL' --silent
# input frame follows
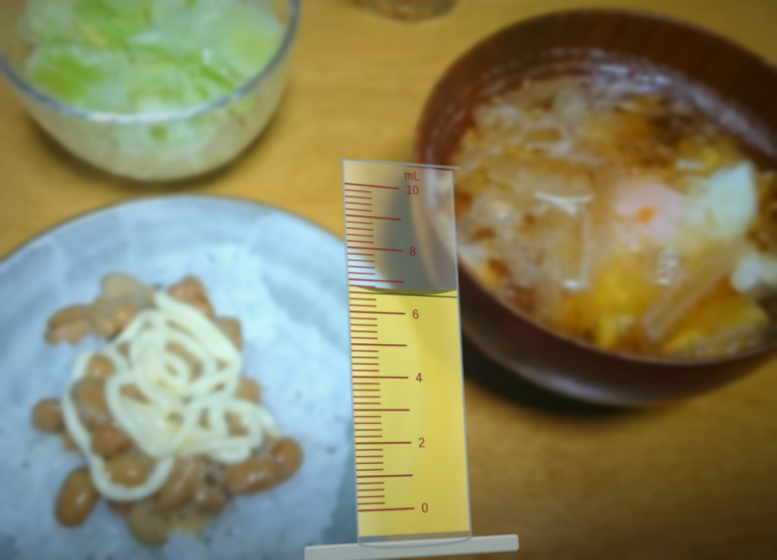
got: 6.6 mL
